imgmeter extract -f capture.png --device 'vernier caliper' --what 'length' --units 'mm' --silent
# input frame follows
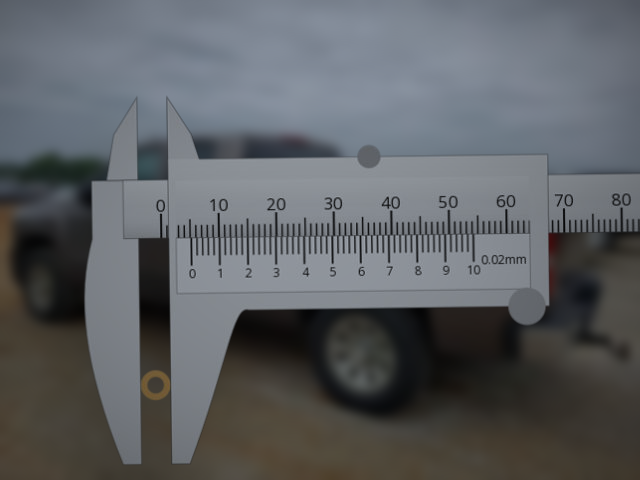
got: 5.2 mm
